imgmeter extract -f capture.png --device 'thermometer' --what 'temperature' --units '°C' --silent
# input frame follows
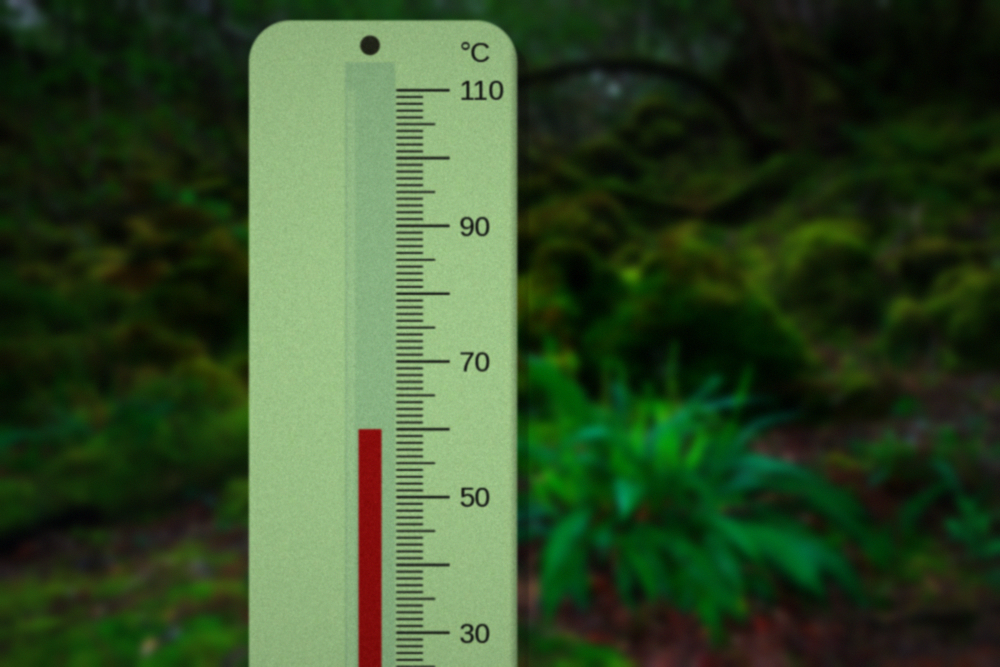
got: 60 °C
